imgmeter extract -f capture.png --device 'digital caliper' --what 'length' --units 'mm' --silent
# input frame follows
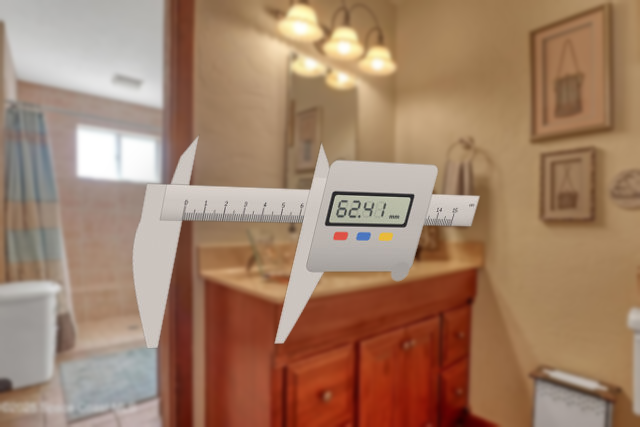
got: 62.41 mm
